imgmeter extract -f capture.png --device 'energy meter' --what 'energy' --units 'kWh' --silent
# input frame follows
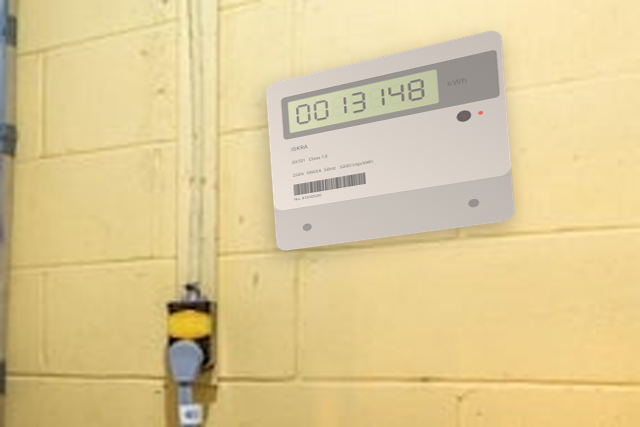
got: 13148 kWh
